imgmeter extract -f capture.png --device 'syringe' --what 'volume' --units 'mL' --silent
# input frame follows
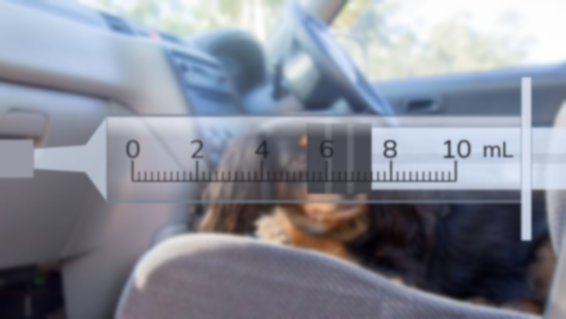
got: 5.4 mL
